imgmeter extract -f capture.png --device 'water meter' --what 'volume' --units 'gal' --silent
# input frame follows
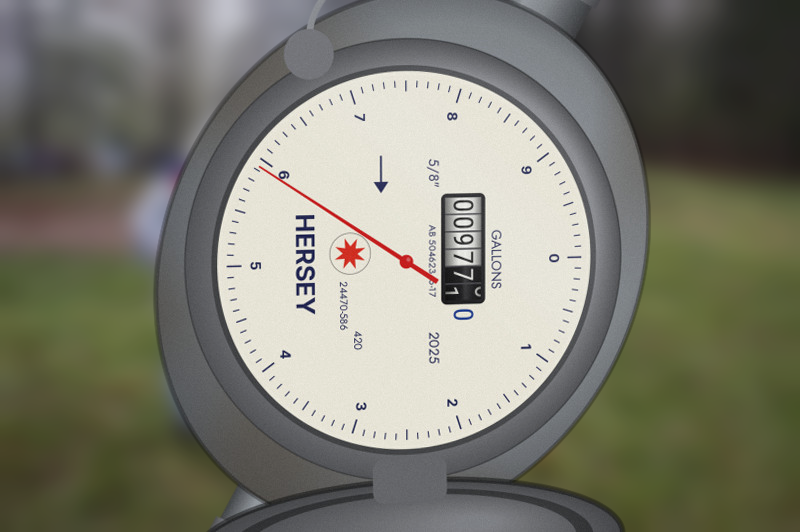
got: 97705.9 gal
